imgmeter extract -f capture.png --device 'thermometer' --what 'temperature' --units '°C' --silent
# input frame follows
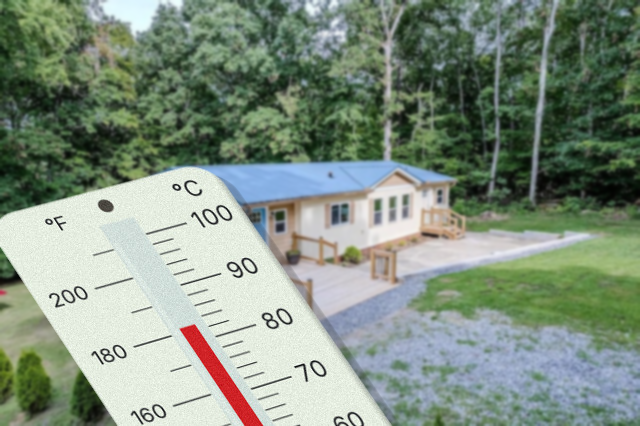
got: 83 °C
